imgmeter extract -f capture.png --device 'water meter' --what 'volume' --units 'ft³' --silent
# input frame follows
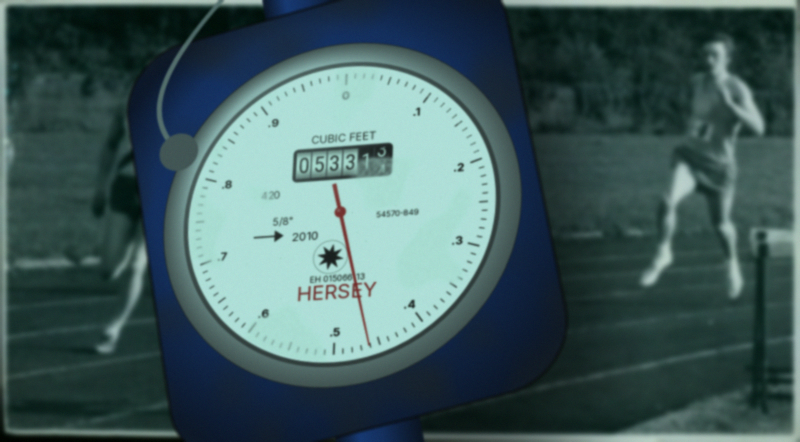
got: 53313.46 ft³
